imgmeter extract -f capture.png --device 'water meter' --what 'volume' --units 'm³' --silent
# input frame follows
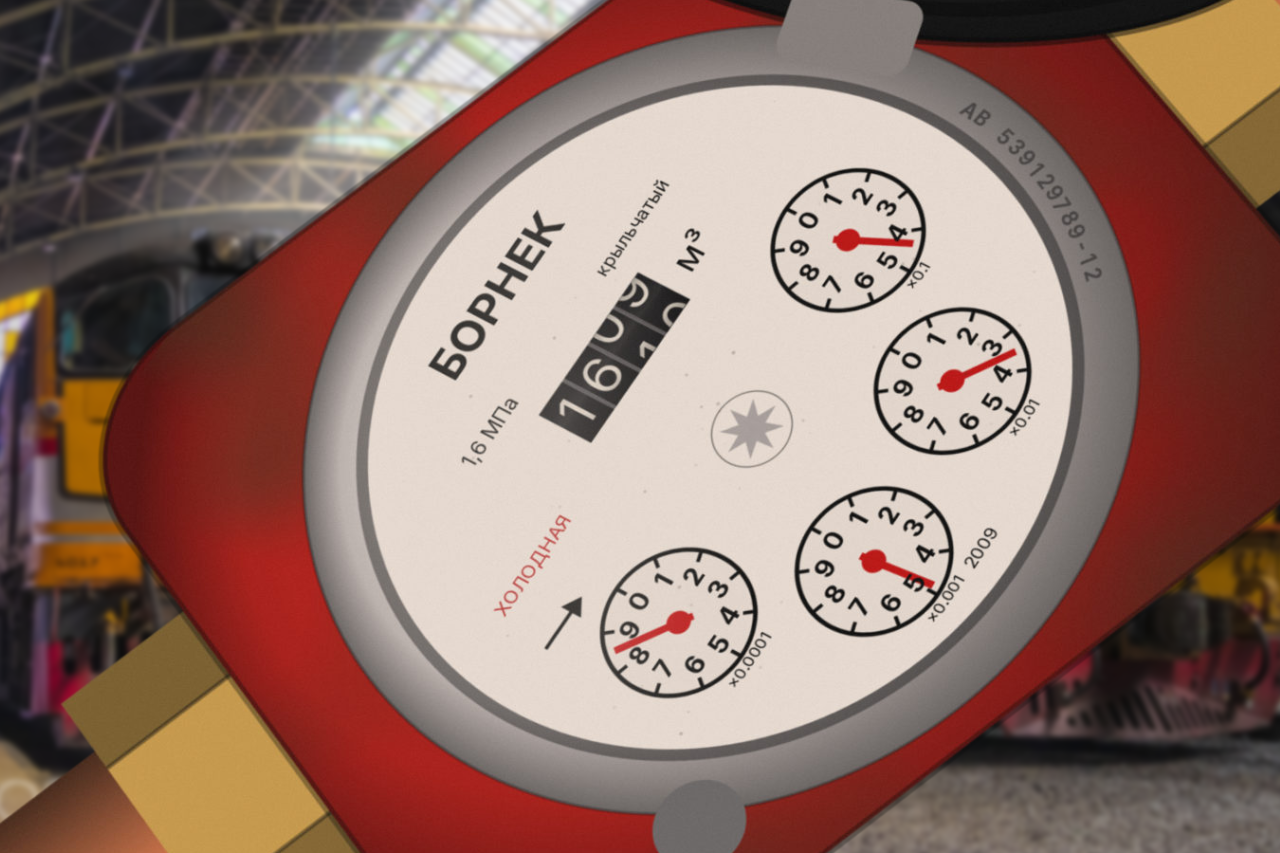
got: 1609.4348 m³
